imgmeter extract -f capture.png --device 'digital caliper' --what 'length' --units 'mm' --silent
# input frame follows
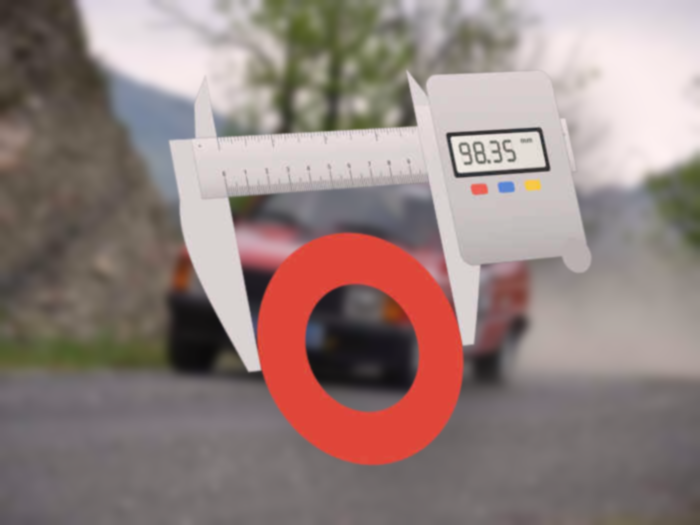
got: 98.35 mm
